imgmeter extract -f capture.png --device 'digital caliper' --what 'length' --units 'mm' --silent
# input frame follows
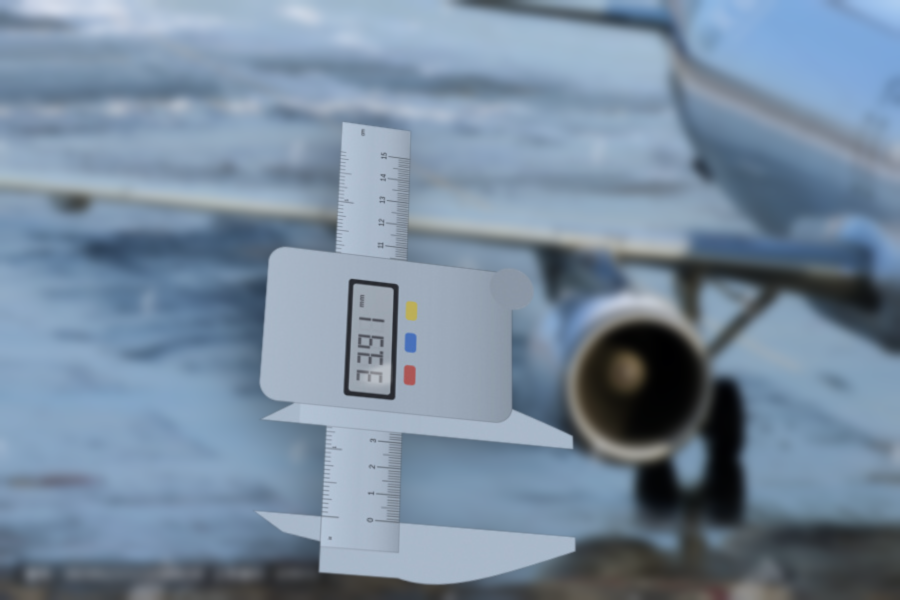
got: 33.91 mm
